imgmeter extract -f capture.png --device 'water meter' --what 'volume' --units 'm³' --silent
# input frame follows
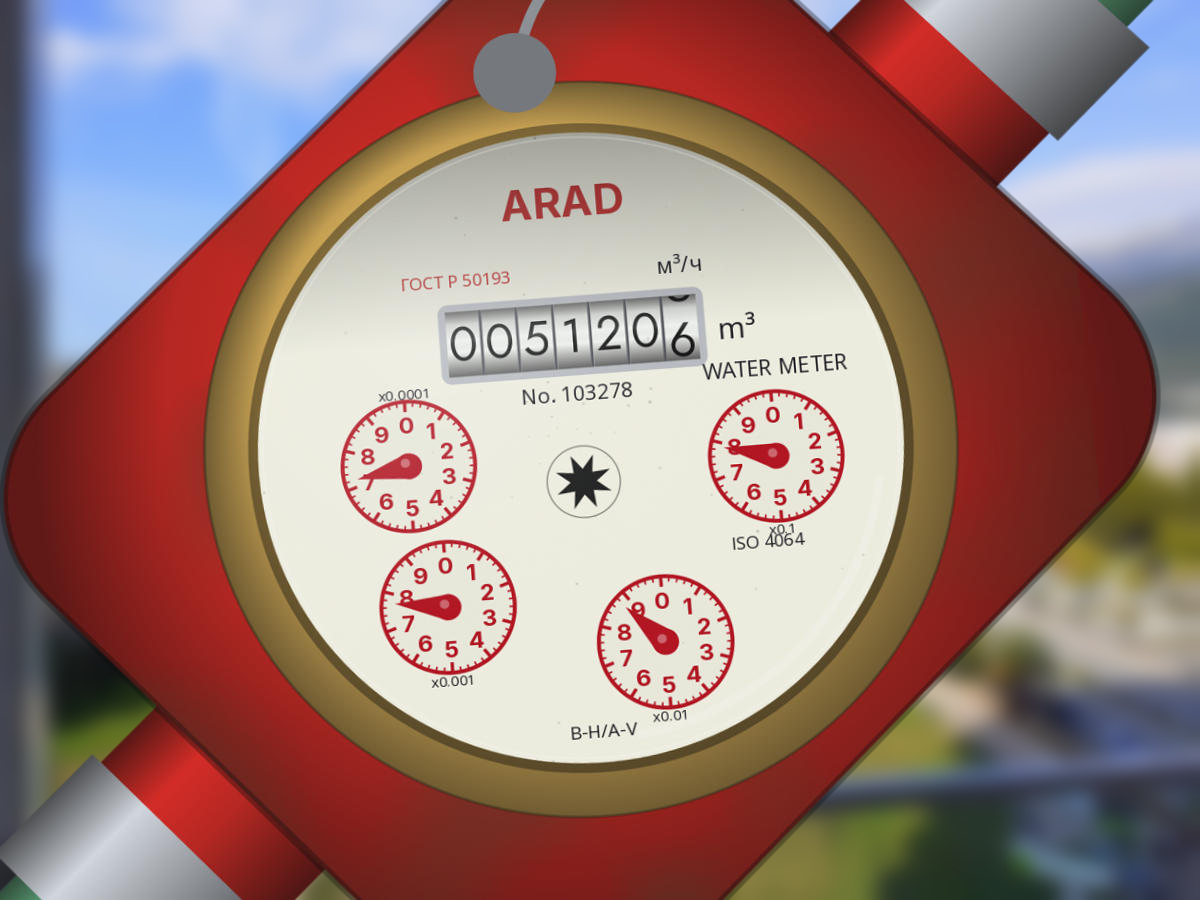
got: 51205.7877 m³
